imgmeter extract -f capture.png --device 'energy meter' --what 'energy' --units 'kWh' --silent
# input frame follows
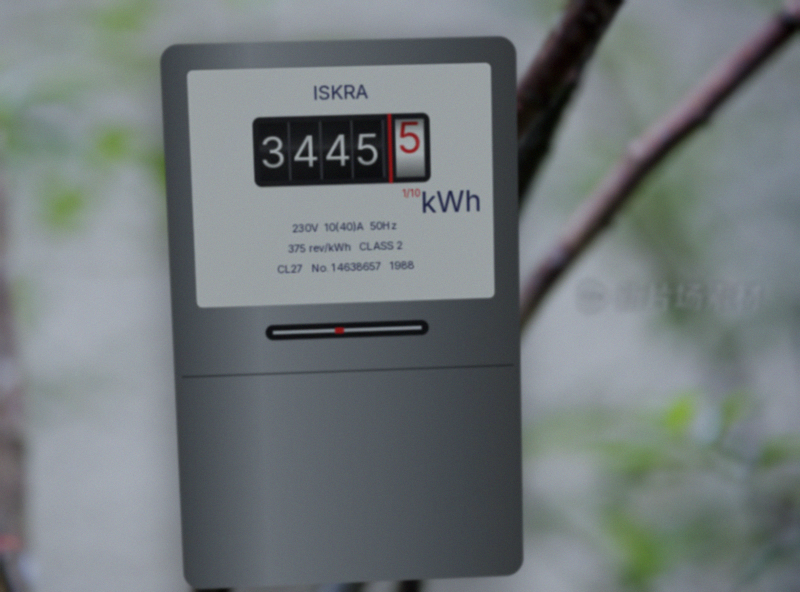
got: 3445.5 kWh
